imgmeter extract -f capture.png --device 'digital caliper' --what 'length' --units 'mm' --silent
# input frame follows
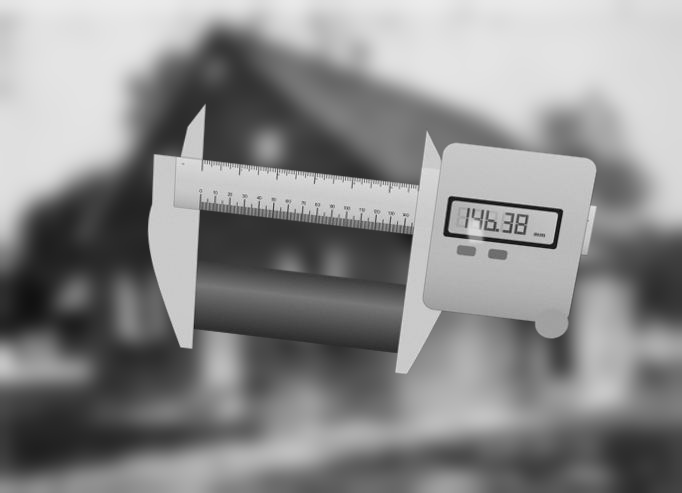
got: 146.38 mm
